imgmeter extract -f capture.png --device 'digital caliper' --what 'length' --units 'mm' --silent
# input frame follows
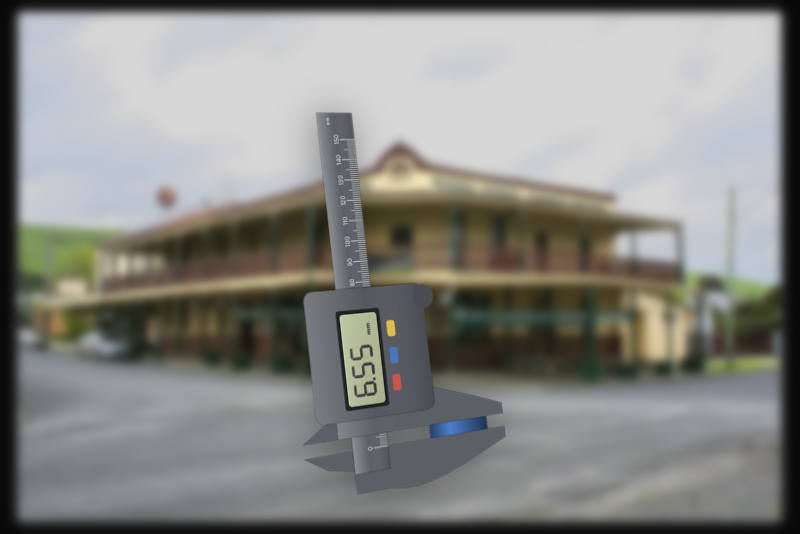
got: 6.55 mm
